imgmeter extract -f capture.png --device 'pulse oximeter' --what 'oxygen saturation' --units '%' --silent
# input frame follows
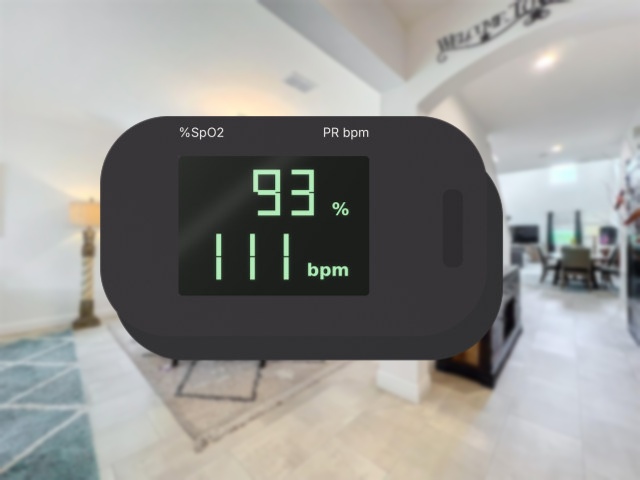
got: 93 %
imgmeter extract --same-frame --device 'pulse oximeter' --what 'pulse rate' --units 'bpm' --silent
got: 111 bpm
